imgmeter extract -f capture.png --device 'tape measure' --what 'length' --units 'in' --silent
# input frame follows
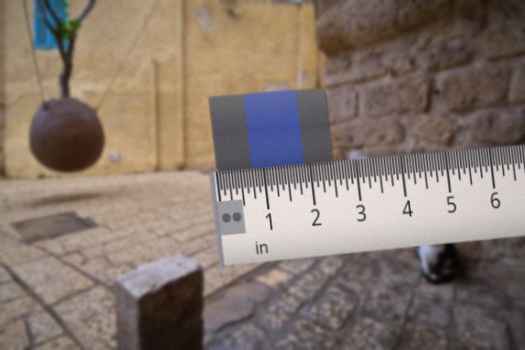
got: 2.5 in
